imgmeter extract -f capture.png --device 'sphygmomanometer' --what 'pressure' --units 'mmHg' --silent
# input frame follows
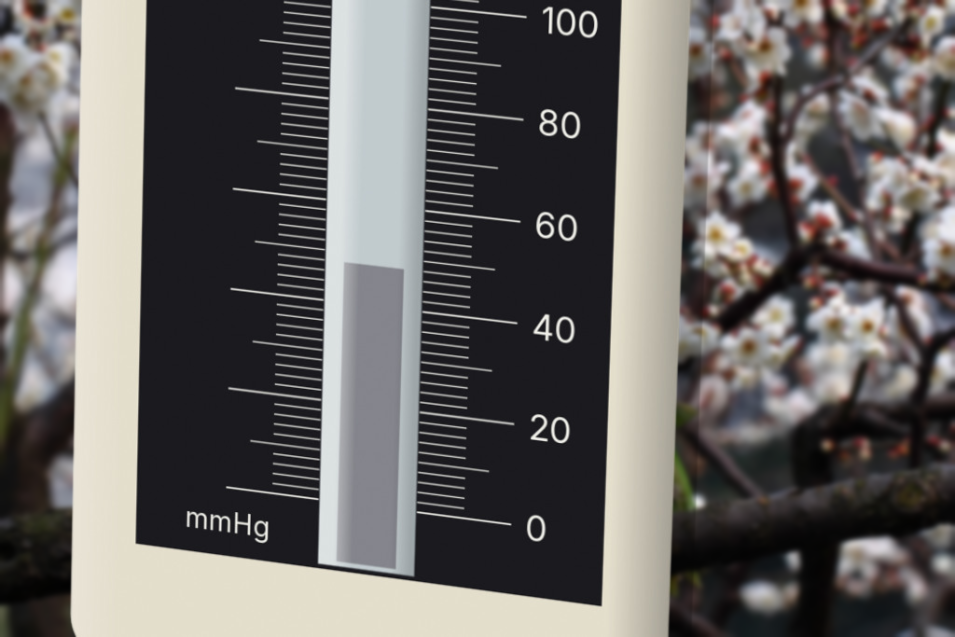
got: 48 mmHg
